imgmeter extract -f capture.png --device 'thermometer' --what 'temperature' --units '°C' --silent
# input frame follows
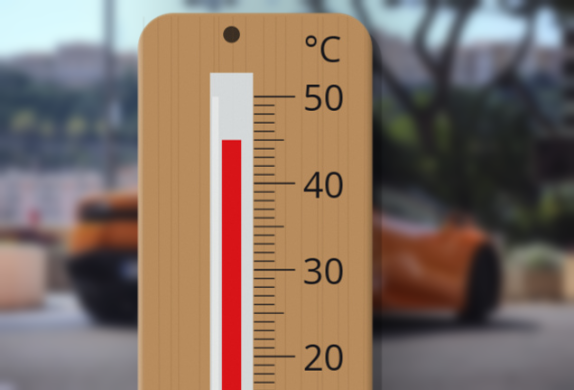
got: 45 °C
